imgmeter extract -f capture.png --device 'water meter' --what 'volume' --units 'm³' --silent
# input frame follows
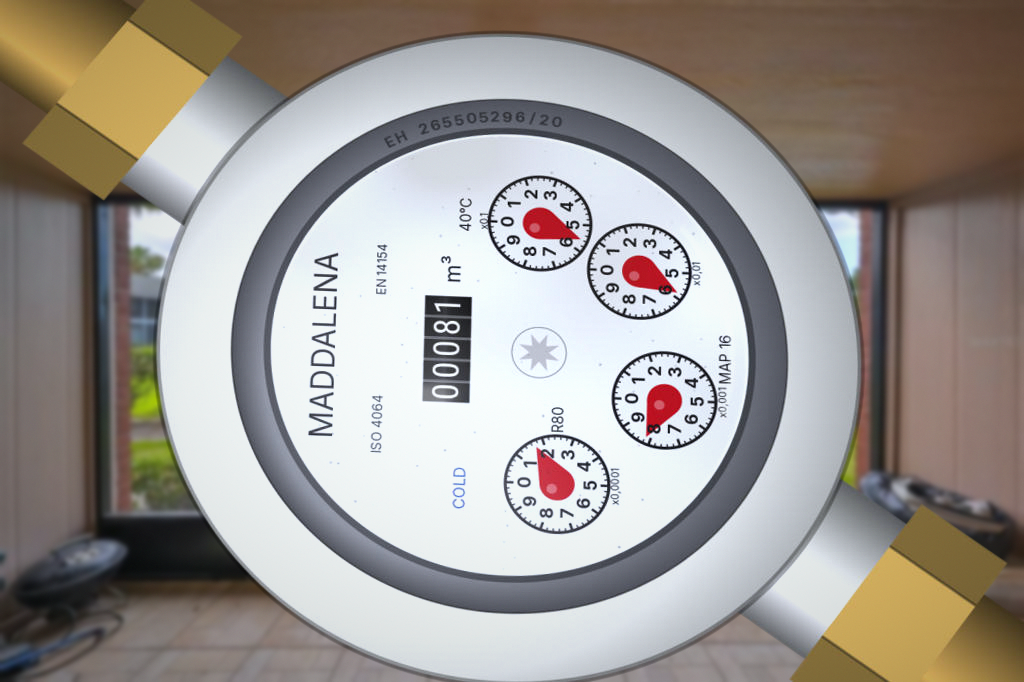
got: 81.5581 m³
